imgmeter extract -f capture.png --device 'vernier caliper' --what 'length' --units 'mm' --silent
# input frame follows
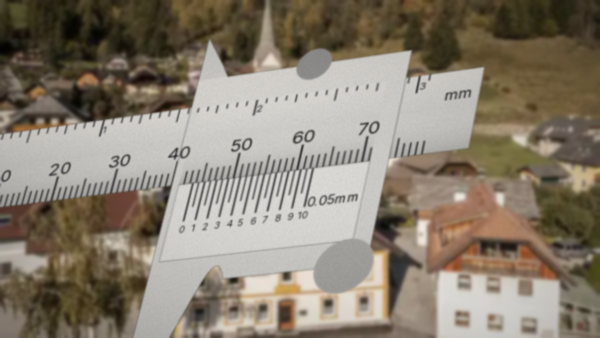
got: 43.5 mm
